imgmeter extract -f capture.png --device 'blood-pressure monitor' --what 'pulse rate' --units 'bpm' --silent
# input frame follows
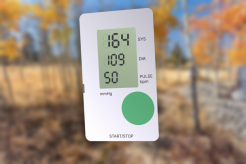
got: 50 bpm
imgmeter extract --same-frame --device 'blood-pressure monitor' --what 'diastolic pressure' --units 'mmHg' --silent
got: 109 mmHg
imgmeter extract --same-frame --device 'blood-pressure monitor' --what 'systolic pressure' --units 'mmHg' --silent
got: 164 mmHg
